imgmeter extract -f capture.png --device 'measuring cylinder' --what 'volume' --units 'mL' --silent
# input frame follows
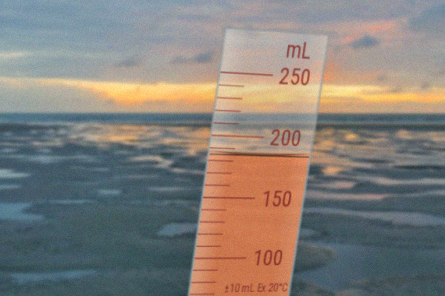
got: 185 mL
